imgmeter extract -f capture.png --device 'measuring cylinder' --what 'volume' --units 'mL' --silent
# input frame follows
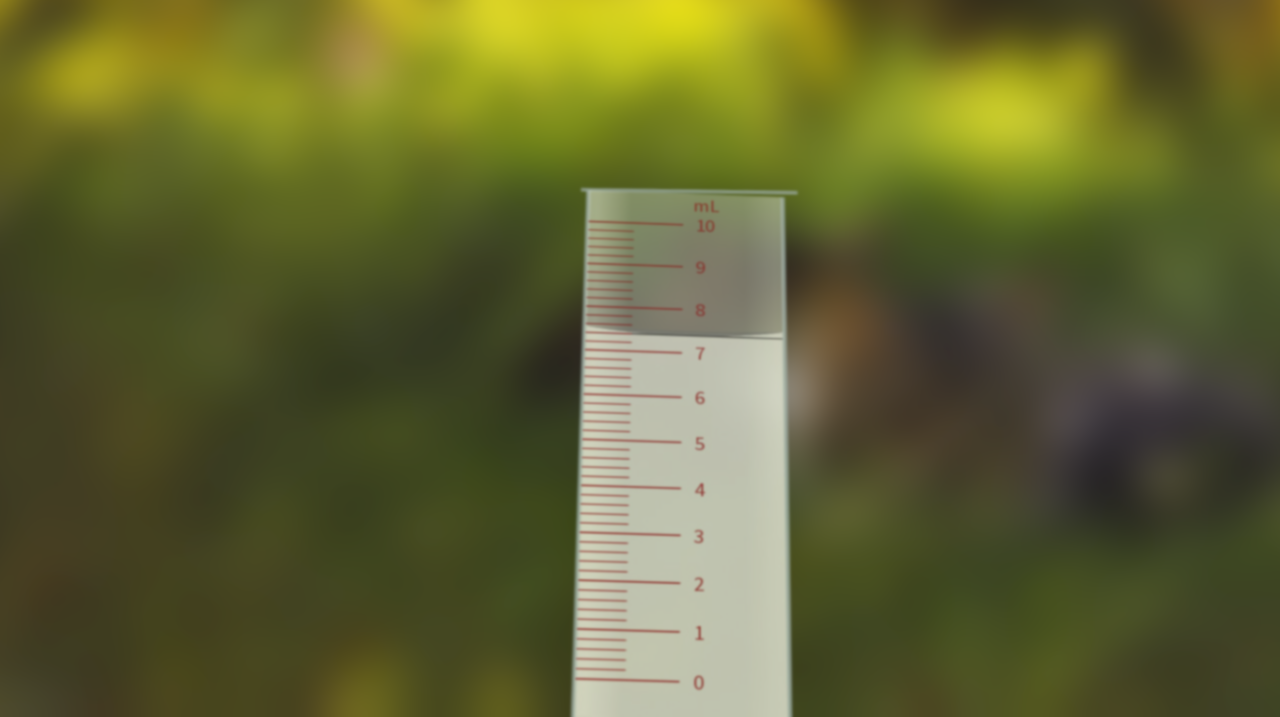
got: 7.4 mL
